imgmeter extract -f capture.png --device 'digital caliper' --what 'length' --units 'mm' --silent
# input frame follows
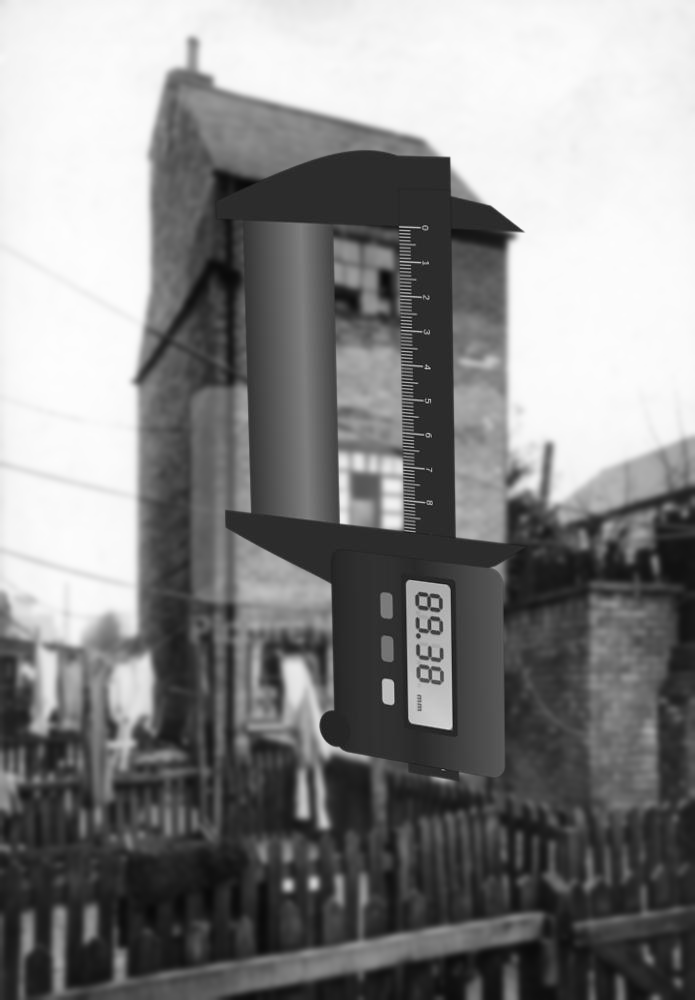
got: 89.38 mm
